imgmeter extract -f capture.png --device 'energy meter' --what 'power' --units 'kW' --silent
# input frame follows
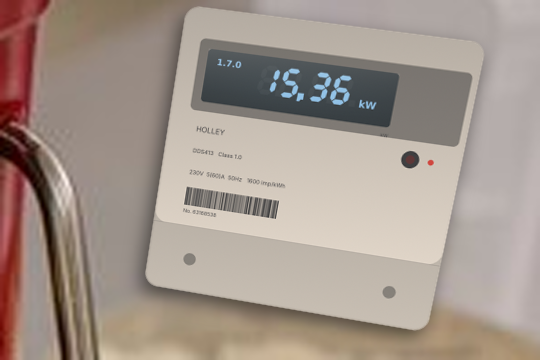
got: 15.36 kW
